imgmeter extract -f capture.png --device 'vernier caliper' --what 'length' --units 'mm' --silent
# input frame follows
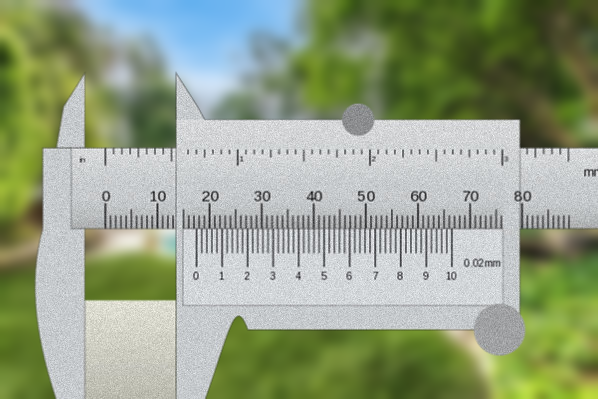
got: 17.5 mm
